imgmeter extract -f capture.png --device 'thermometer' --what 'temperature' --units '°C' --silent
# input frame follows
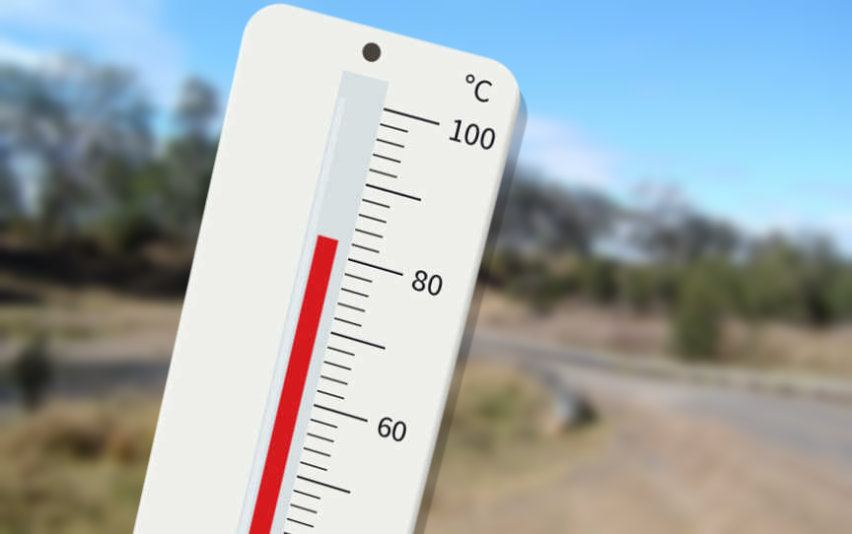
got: 82 °C
